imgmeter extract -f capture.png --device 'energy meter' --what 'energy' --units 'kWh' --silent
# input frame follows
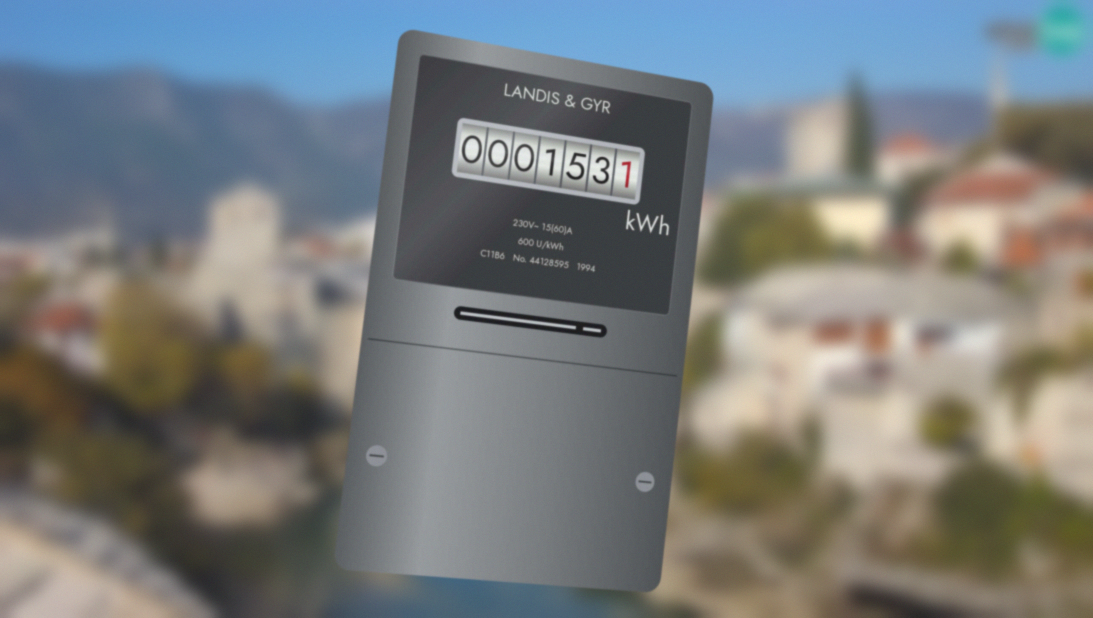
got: 153.1 kWh
